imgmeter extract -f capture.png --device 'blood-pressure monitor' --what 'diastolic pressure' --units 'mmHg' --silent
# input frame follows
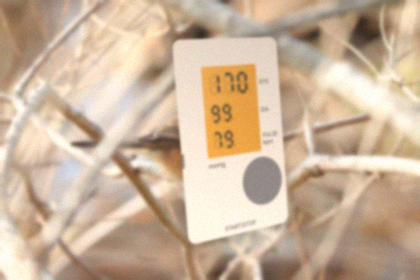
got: 99 mmHg
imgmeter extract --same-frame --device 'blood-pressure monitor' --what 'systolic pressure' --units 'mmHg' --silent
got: 170 mmHg
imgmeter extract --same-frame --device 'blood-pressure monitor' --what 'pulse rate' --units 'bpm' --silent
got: 79 bpm
